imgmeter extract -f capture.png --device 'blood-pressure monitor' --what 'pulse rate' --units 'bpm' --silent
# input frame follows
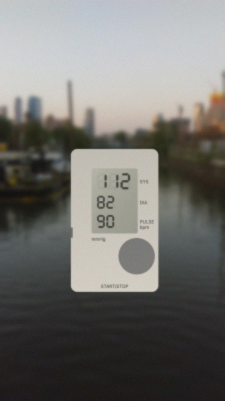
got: 90 bpm
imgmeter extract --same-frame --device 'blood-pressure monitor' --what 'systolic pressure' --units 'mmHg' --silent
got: 112 mmHg
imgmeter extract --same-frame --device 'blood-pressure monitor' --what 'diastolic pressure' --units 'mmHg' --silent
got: 82 mmHg
